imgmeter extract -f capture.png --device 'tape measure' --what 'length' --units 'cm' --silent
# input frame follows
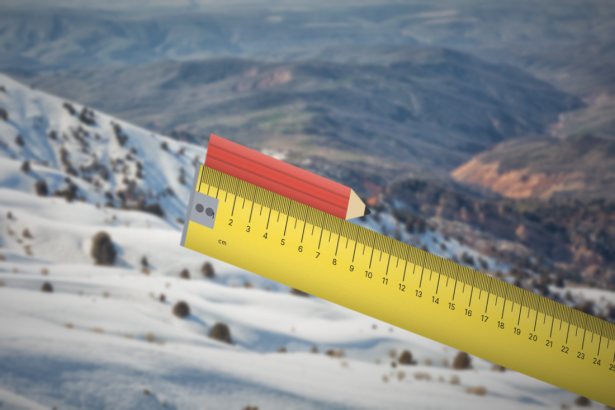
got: 9.5 cm
